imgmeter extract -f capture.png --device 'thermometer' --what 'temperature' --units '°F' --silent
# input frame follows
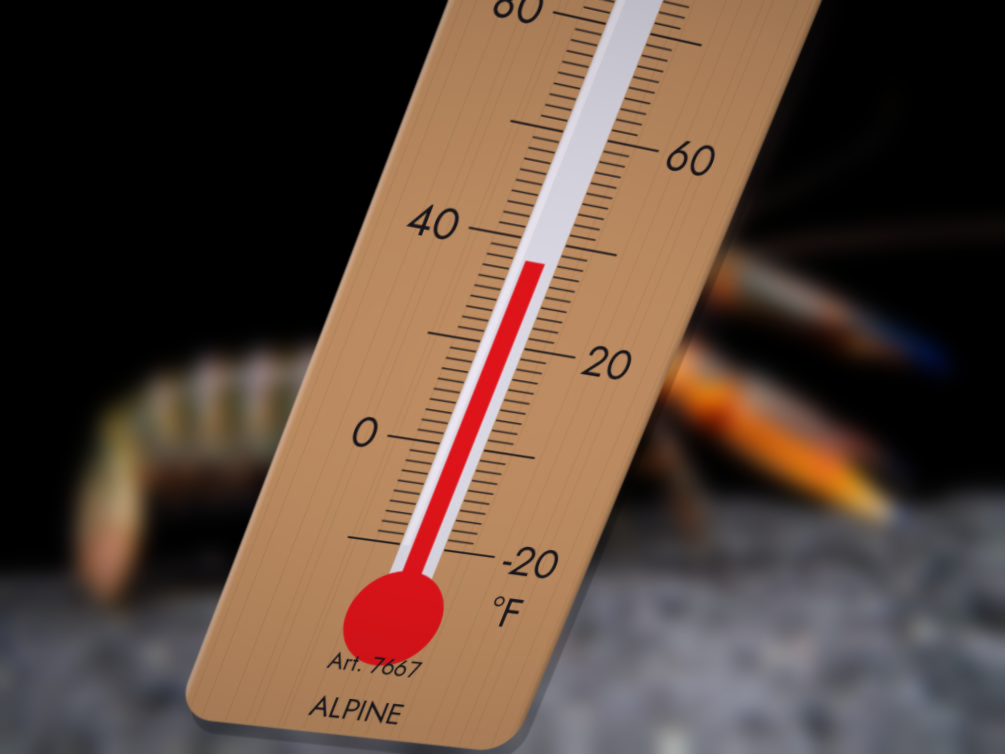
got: 36 °F
